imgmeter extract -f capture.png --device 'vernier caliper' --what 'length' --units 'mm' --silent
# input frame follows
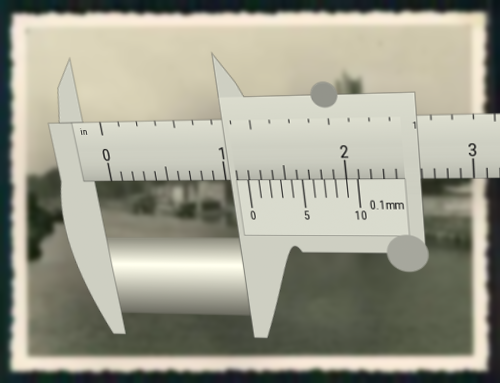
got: 11.9 mm
